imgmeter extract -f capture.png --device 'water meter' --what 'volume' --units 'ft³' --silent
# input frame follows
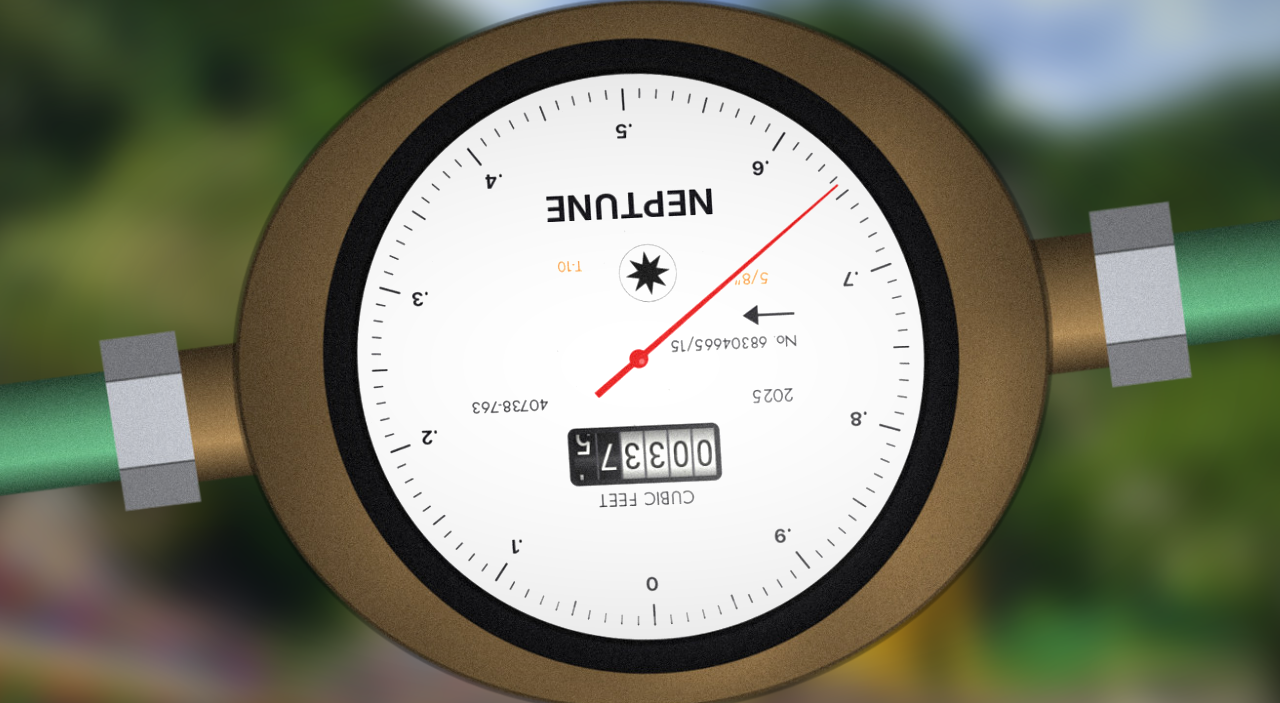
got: 3374.64 ft³
